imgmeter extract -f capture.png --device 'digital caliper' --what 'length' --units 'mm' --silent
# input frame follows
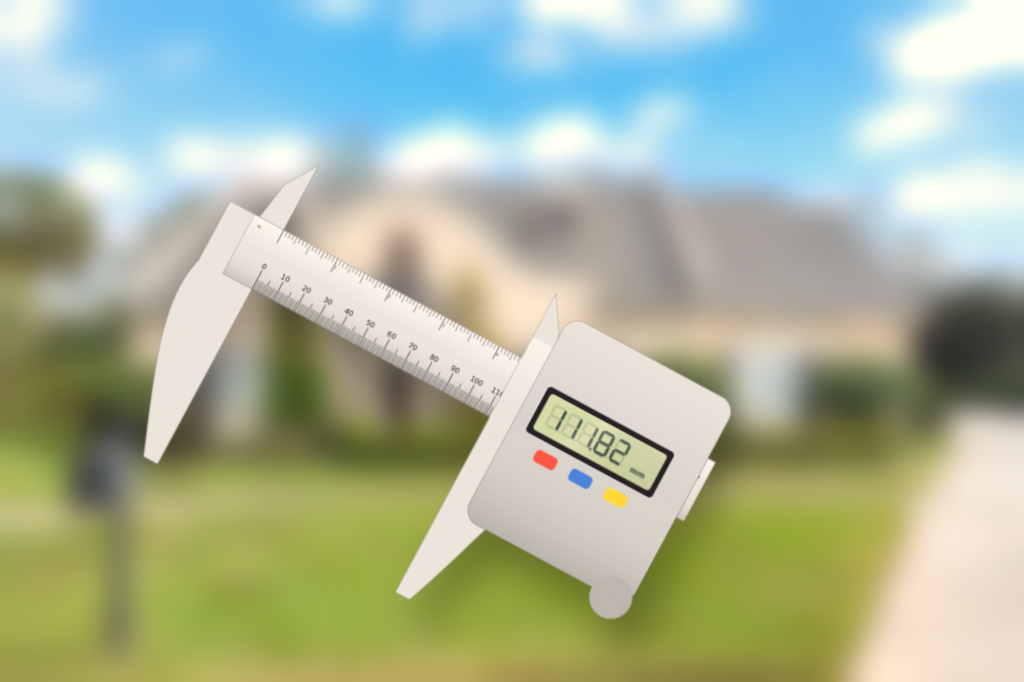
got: 111.82 mm
